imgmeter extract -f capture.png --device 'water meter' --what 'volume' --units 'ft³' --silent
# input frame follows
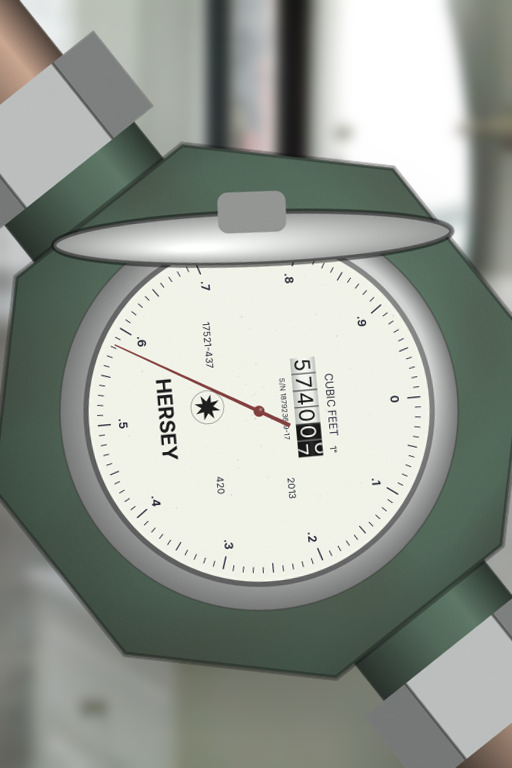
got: 574006.58 ft³
